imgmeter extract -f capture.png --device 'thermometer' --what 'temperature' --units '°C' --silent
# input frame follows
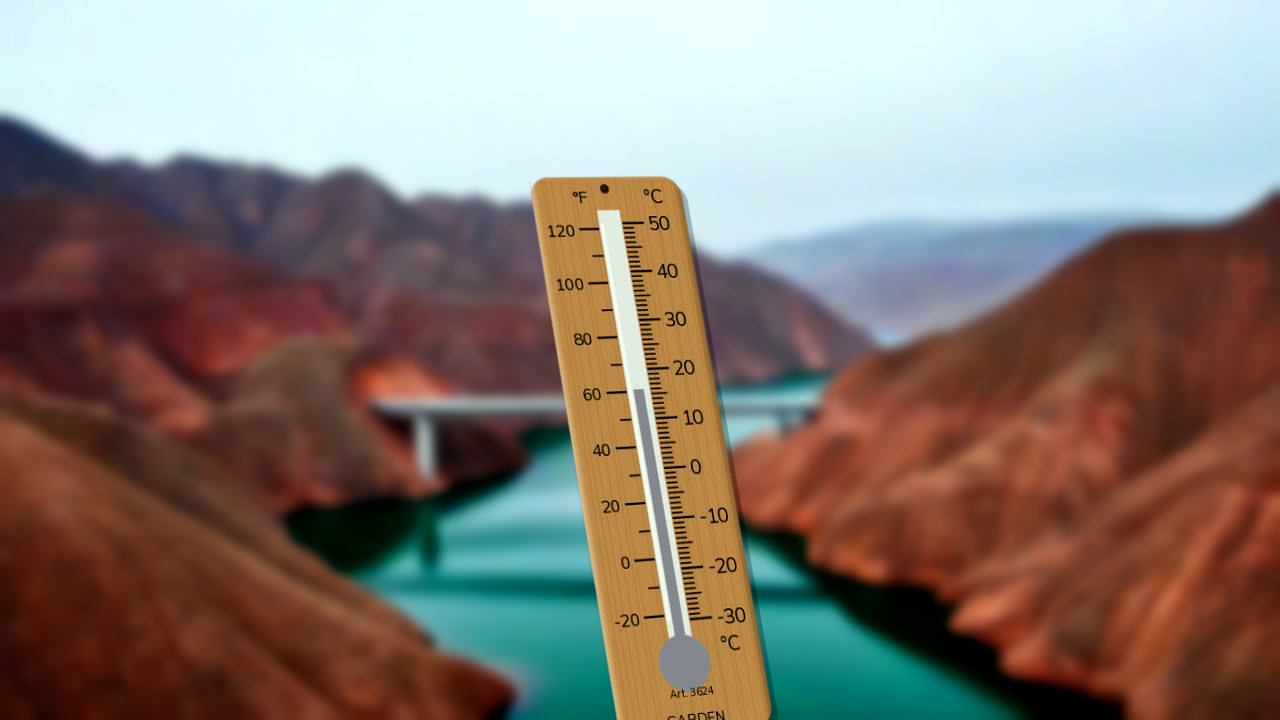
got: 16 °C
